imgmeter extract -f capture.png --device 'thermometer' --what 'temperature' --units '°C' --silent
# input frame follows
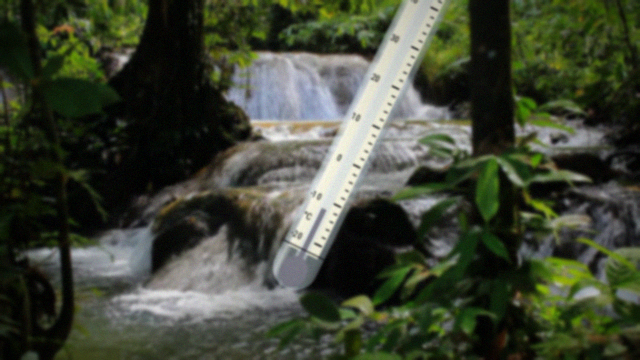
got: -12 °C
